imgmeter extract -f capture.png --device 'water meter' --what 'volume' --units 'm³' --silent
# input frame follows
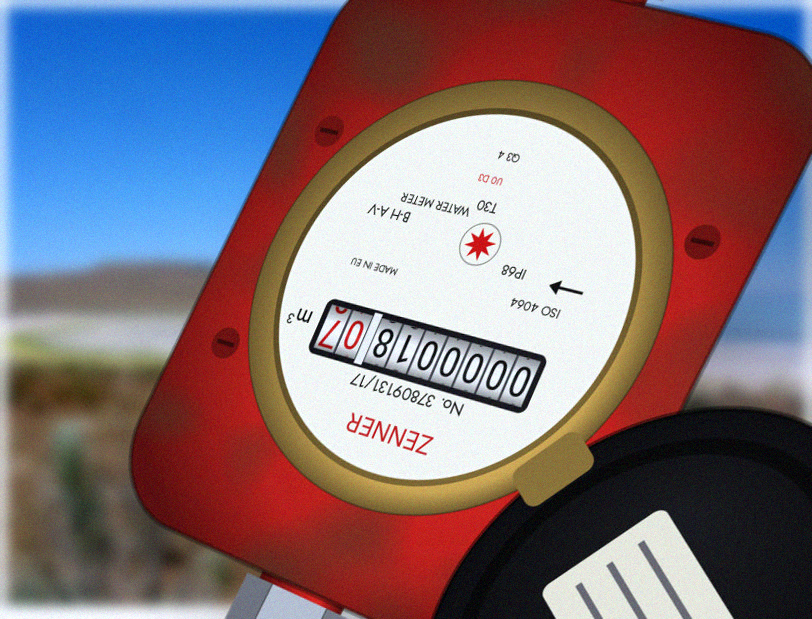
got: 18.07 m³
